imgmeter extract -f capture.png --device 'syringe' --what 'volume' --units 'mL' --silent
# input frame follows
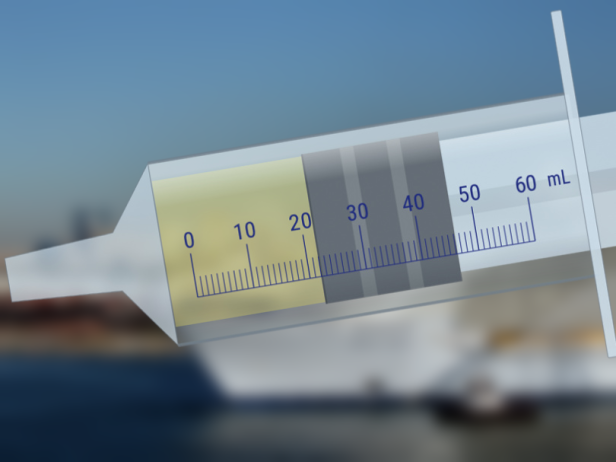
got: 22 mL
